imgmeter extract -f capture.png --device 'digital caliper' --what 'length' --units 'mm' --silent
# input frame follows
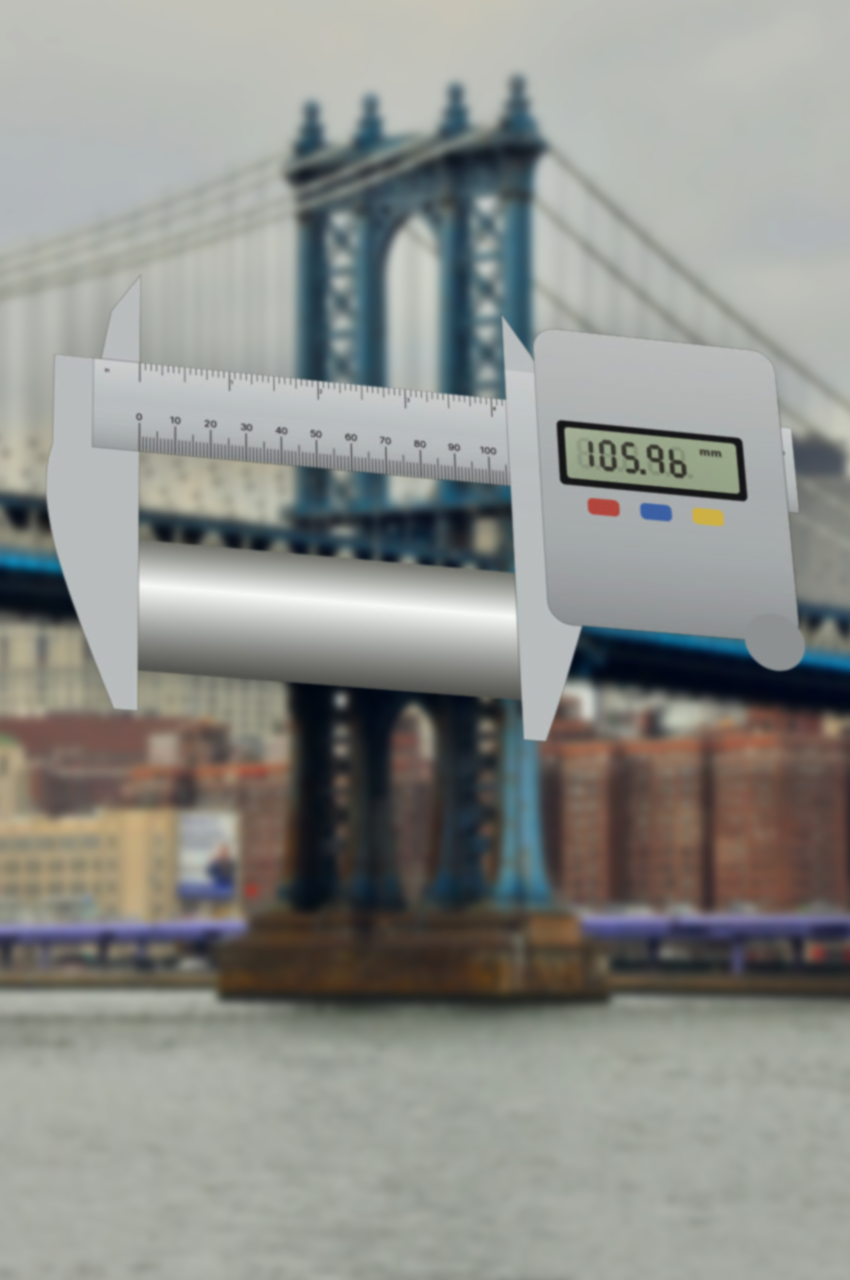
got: 105.96 mm
